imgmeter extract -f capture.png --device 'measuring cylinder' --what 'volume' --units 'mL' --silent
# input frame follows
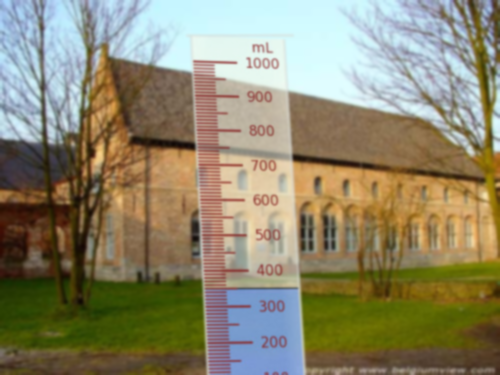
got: 350 mL
